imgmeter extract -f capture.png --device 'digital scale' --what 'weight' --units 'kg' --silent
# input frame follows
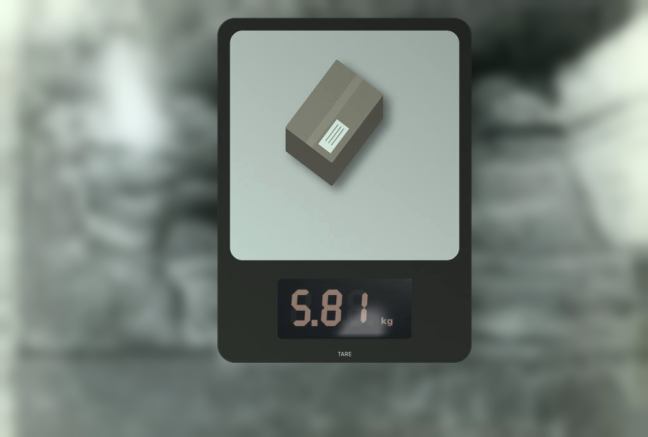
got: 5.81 kg
